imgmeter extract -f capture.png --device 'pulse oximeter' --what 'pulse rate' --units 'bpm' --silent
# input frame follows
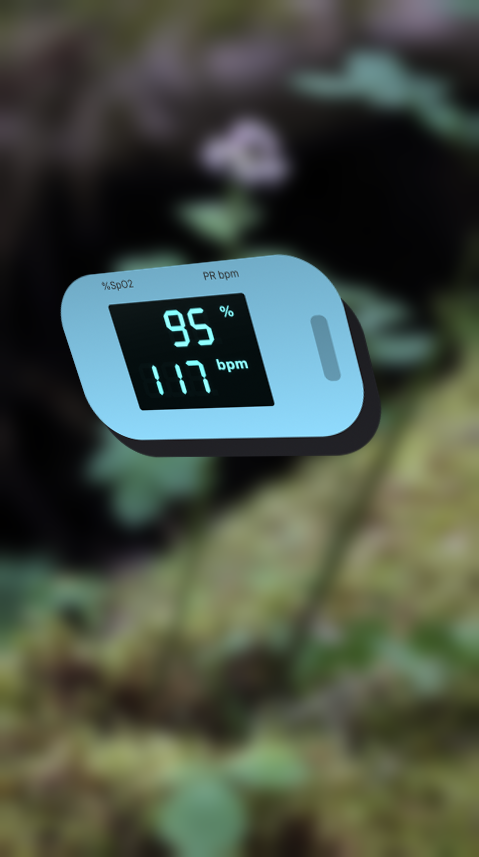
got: 117 bpm
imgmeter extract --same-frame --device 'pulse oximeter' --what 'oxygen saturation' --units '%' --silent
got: 95 %
